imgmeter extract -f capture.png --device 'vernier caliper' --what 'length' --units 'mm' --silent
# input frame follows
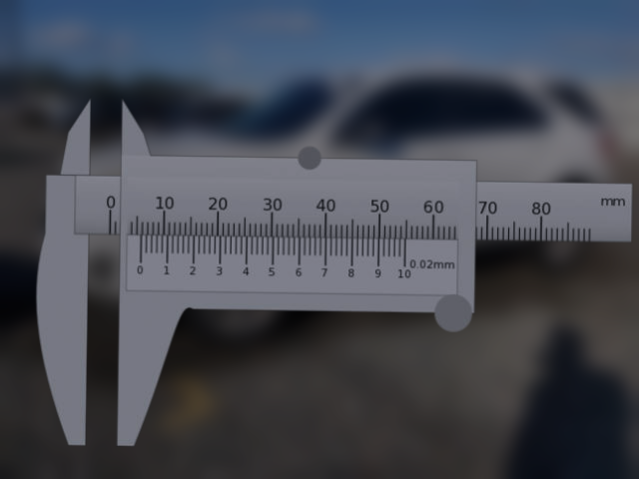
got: 5.8 mm
